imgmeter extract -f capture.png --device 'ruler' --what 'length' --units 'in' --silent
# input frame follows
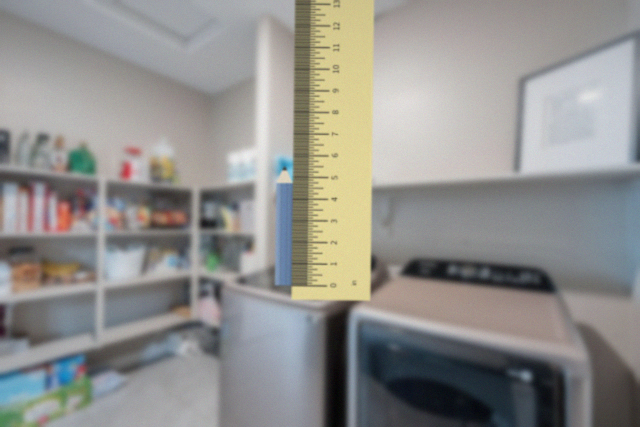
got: 5.5 in
